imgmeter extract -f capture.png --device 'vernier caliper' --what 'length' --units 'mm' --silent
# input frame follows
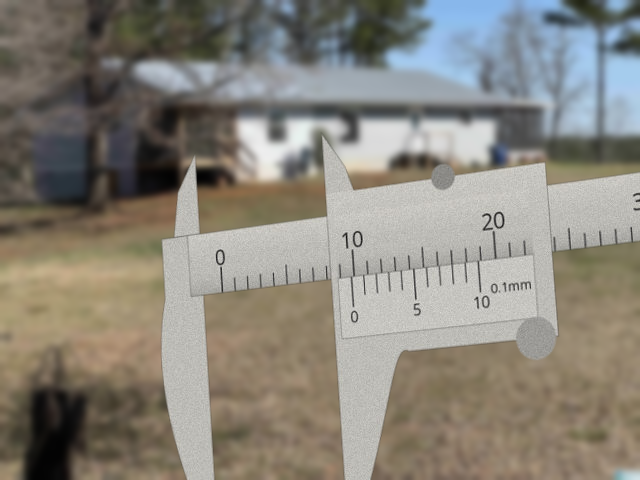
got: 9.8 mm
